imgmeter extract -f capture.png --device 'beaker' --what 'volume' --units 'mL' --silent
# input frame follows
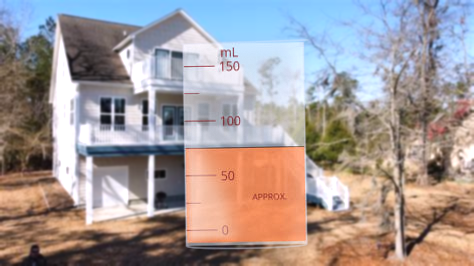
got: 75 mL
